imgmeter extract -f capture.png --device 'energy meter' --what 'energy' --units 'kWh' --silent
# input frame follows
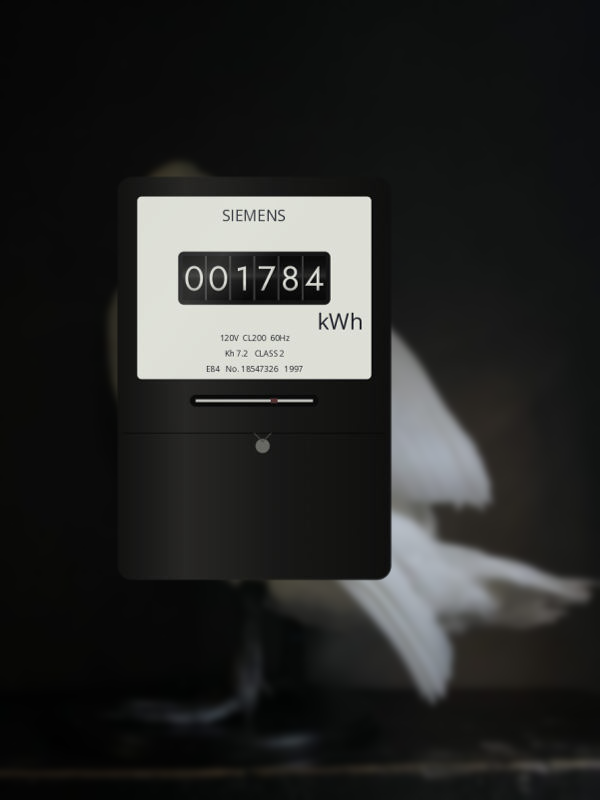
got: 1784 kWh
